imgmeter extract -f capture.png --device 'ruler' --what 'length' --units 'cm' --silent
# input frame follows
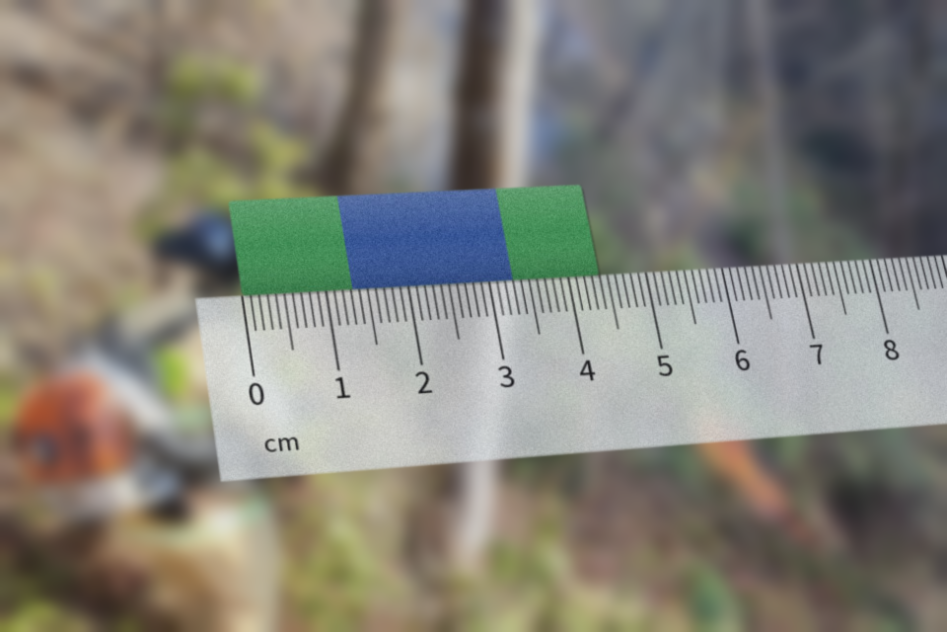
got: 4.4 cm
